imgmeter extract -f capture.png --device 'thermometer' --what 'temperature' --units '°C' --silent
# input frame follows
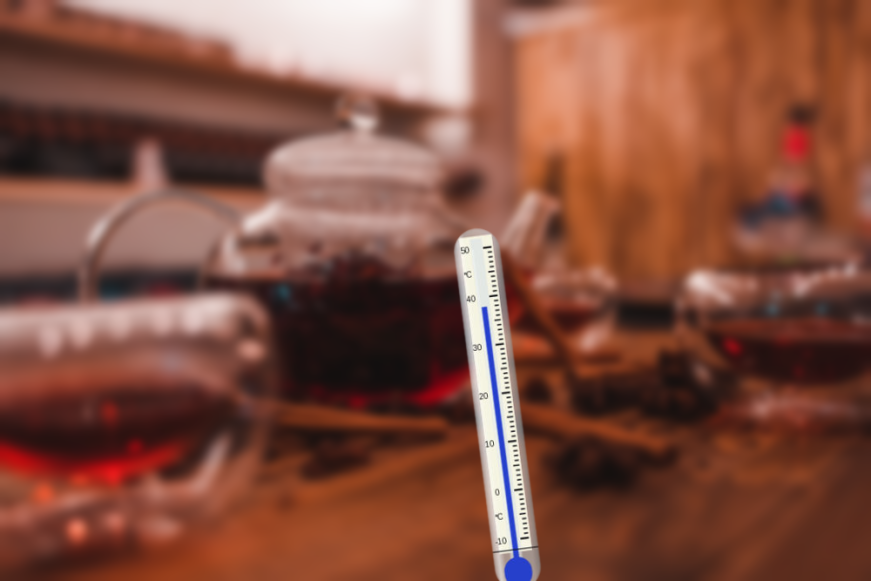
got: 38 °C
